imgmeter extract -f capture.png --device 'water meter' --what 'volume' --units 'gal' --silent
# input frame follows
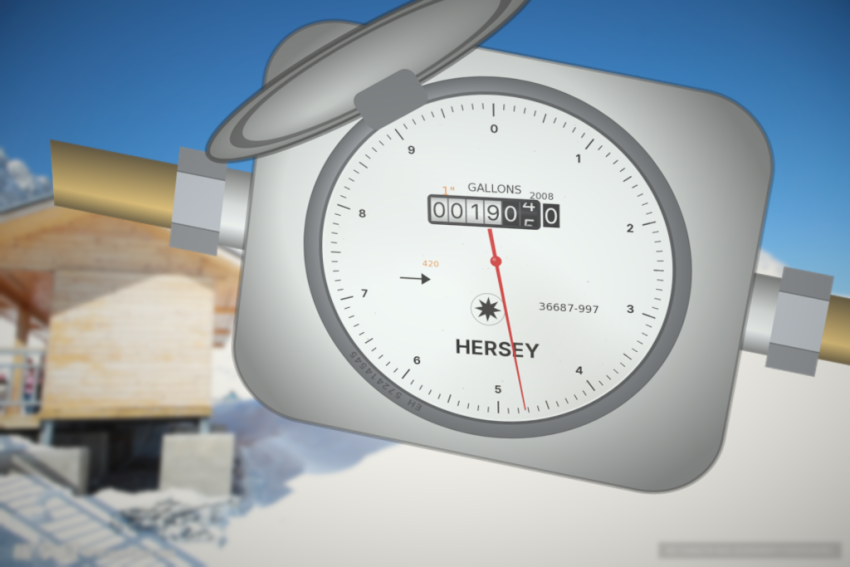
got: 19044.7 gal
